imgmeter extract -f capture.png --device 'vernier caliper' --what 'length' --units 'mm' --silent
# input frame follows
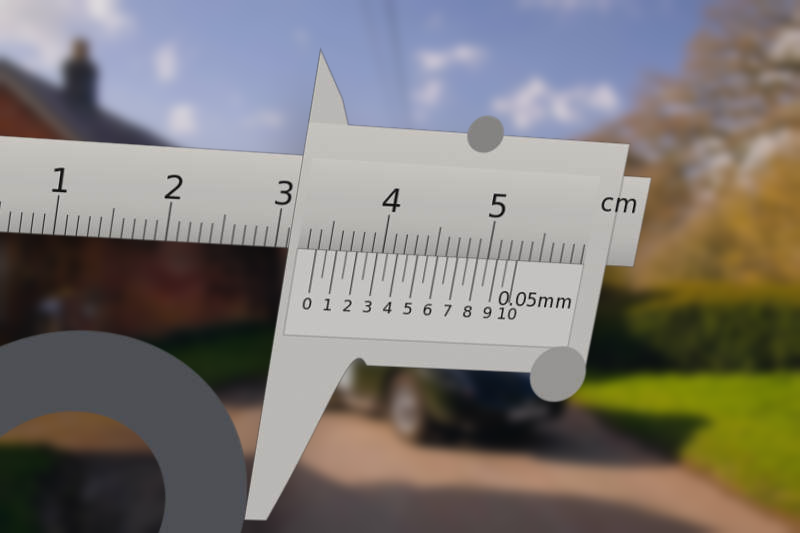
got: 33.8 mm
